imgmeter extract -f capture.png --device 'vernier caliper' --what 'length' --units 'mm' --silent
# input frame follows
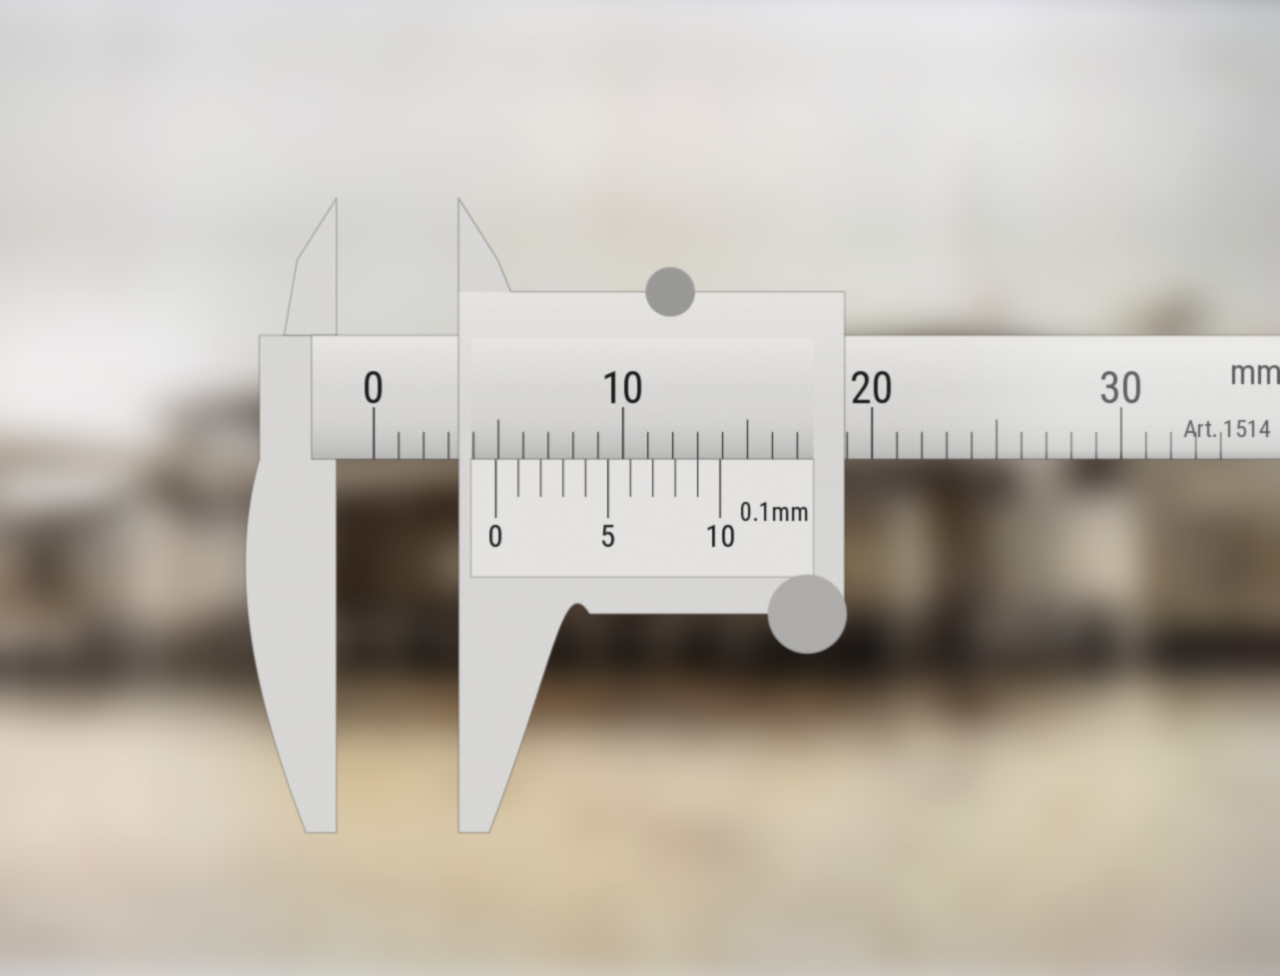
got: 4.9 mm
